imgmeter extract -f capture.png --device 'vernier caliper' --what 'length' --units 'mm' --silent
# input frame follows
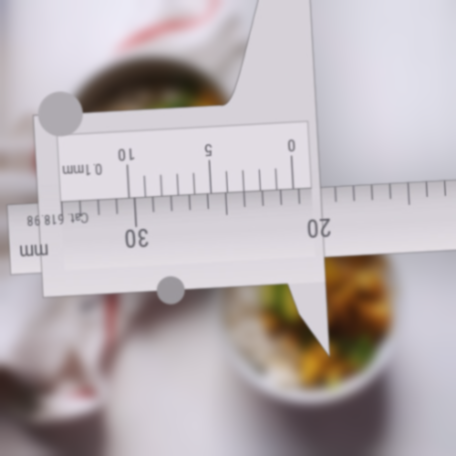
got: 21.3 mm
